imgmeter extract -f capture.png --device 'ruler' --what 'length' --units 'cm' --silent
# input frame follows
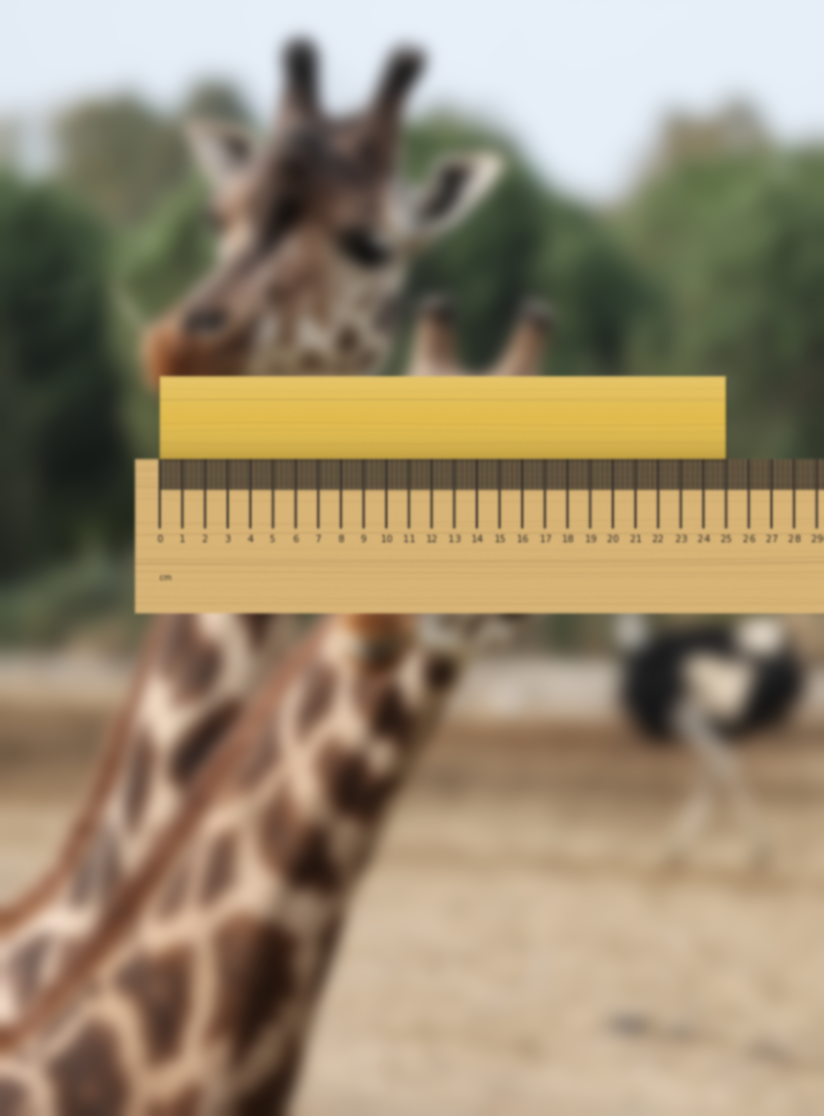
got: 25 cm
